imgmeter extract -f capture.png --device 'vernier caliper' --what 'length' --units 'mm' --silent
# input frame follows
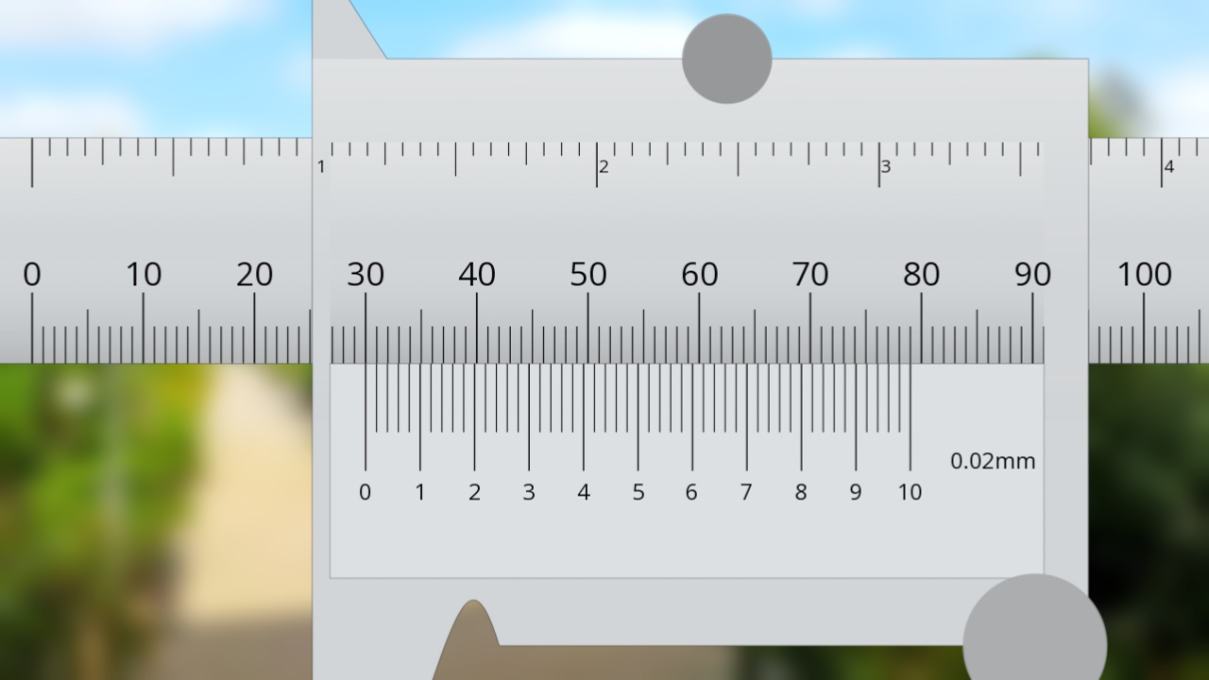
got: 30.0 mm
